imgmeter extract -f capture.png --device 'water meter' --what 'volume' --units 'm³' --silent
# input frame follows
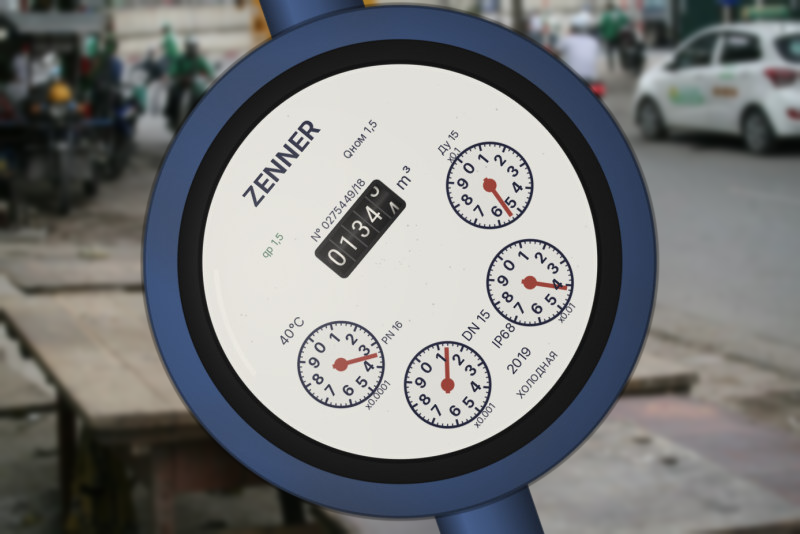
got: 1343.5413 m³
